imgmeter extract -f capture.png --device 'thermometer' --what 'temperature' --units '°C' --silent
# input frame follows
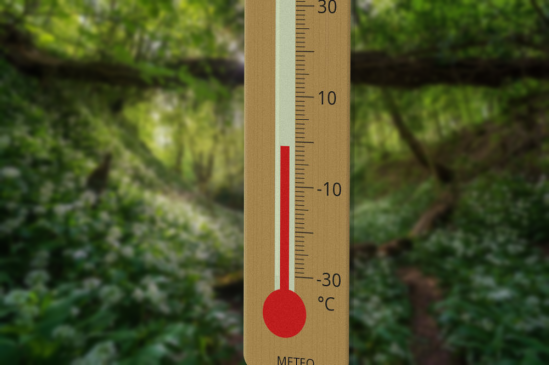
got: -1 °C
